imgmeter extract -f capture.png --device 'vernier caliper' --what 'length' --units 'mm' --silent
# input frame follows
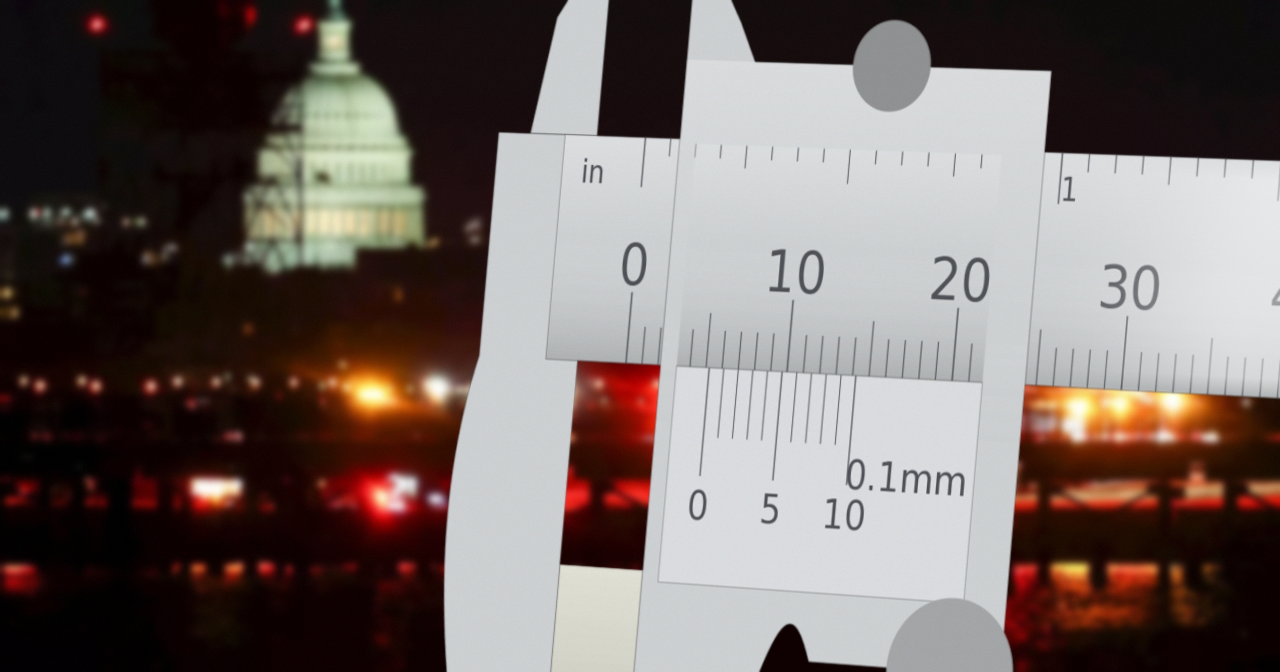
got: 5.2 mm
